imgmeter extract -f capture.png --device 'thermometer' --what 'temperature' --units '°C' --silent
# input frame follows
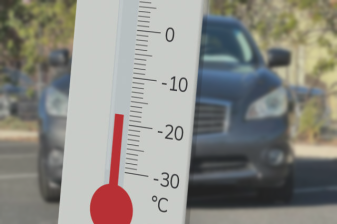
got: -18 °C
